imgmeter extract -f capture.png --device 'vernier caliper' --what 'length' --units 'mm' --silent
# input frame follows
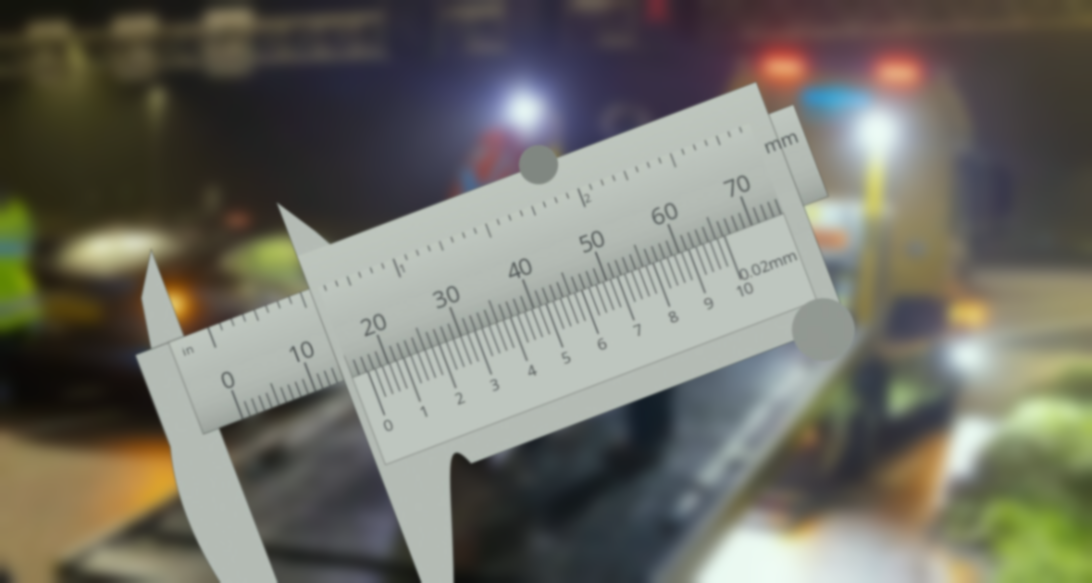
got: 17.2 mm
